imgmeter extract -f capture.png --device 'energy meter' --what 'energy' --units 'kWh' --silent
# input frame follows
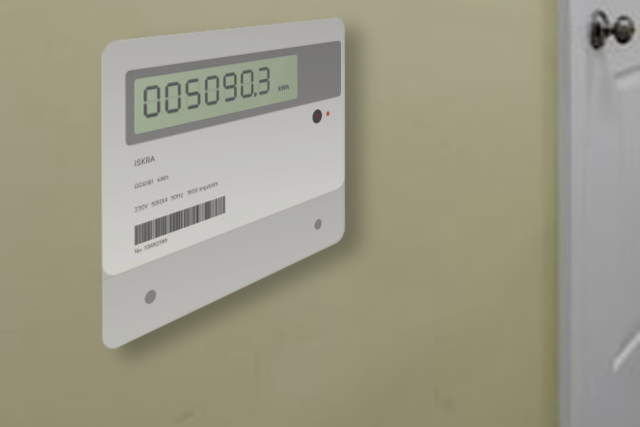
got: 5090.3 kWh
